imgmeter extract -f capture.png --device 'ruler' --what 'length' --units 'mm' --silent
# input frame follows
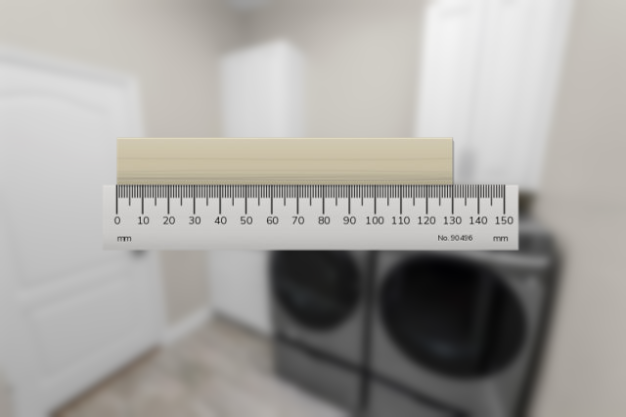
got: 130 mm
